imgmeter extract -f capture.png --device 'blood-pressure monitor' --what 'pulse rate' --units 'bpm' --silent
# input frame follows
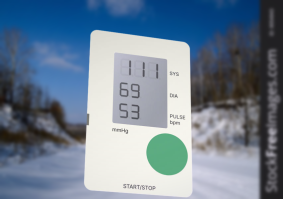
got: 53 bpm
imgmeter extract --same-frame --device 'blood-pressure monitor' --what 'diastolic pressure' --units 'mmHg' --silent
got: 69 mmHg
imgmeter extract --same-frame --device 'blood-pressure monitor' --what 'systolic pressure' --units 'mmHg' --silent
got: 111 mmHg
